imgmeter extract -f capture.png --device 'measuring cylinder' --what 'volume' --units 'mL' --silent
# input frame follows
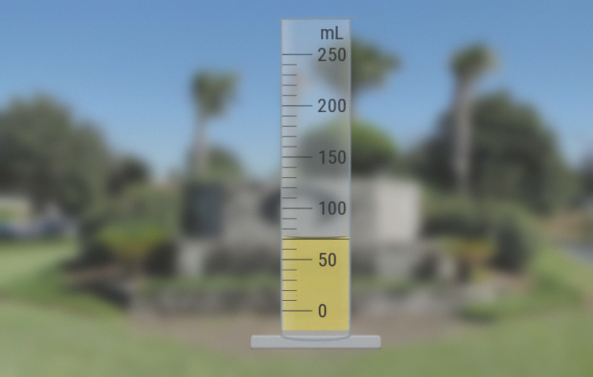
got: 70 mL
